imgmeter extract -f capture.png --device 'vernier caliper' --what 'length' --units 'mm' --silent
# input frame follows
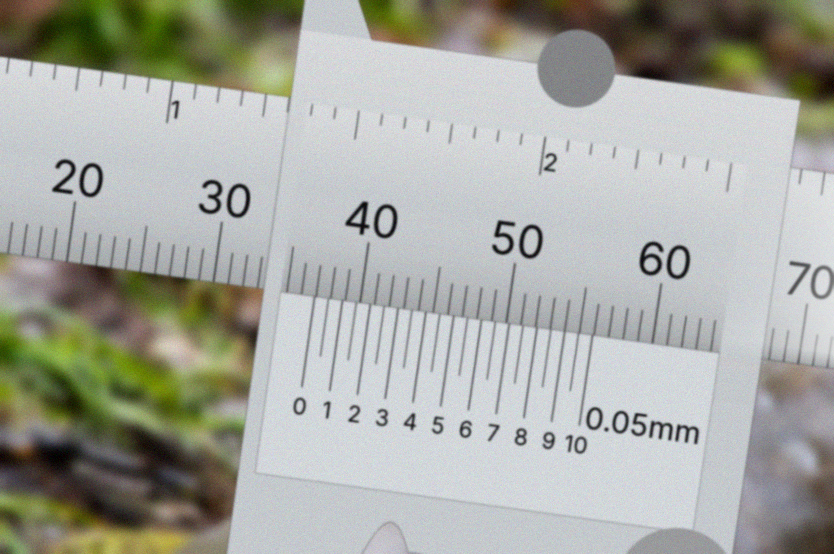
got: 36.9 mm
